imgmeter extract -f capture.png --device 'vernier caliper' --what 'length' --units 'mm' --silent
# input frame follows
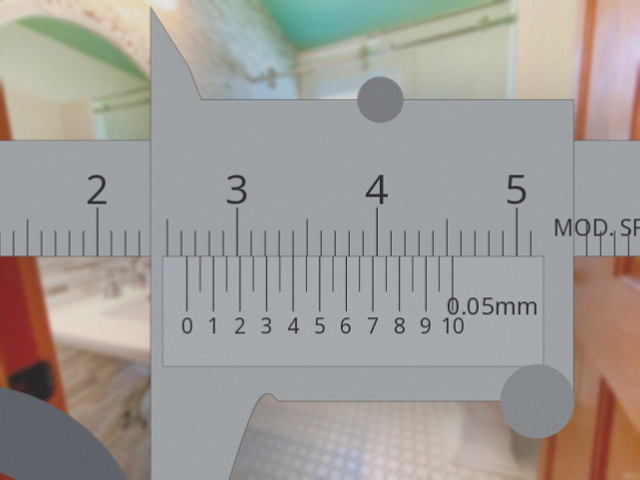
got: 26.4 mm
